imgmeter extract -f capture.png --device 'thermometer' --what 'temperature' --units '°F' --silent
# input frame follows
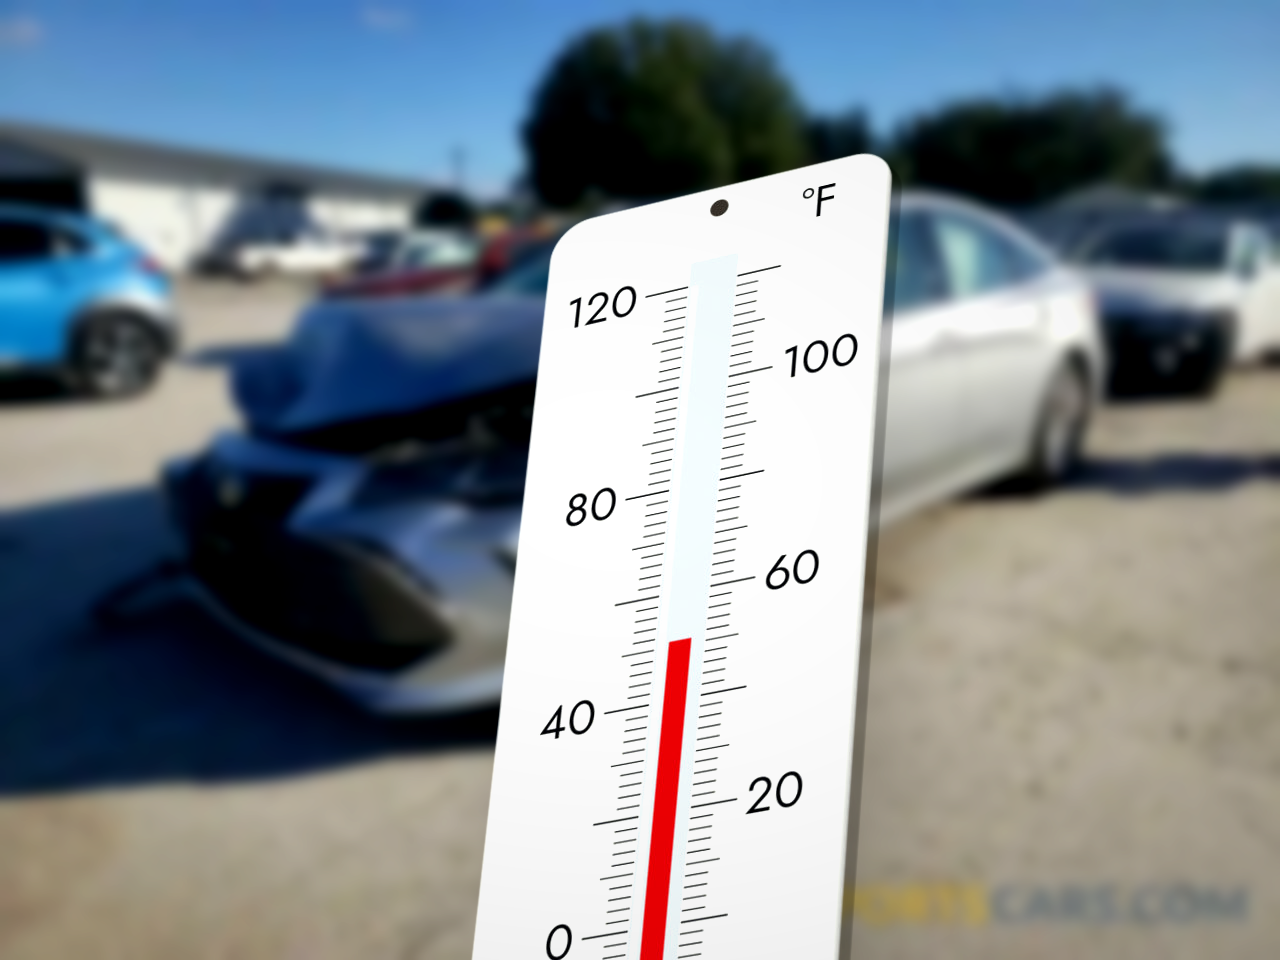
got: 51 °F
